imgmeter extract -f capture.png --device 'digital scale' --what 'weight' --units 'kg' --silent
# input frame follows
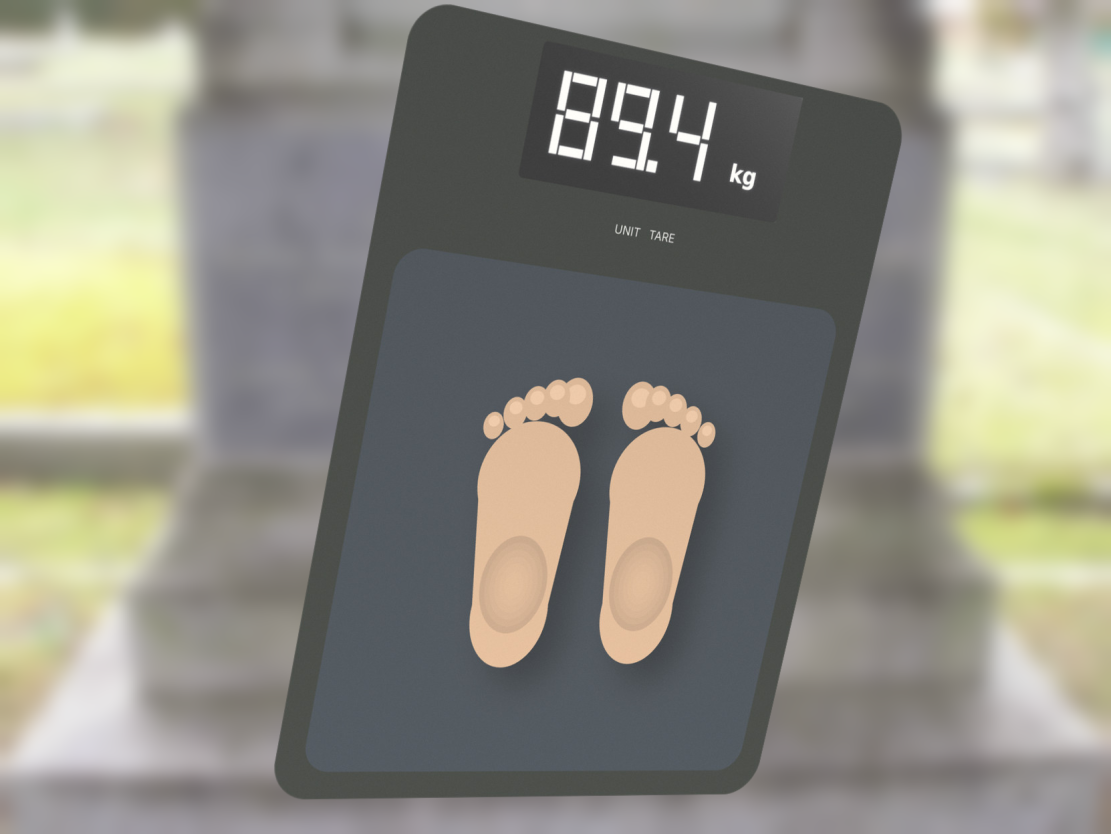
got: 89.4 kg
